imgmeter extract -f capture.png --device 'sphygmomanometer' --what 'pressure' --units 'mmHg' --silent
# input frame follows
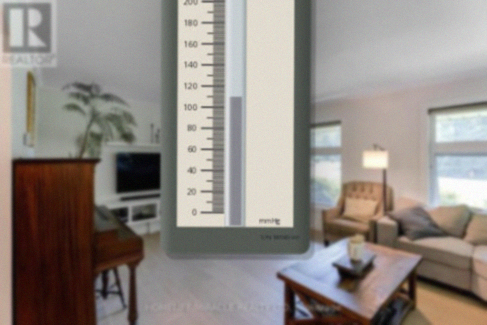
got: 110 mmHg
